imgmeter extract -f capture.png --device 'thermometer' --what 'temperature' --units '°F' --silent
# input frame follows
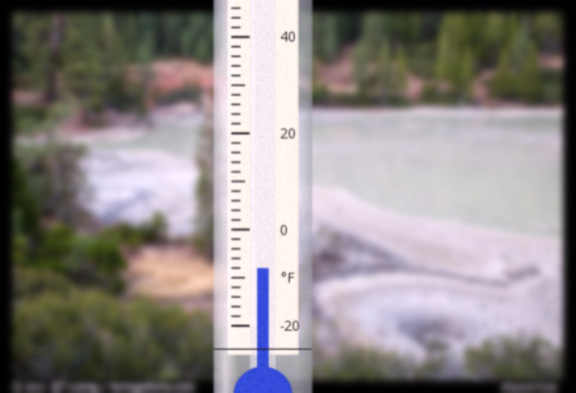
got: -8 °F
